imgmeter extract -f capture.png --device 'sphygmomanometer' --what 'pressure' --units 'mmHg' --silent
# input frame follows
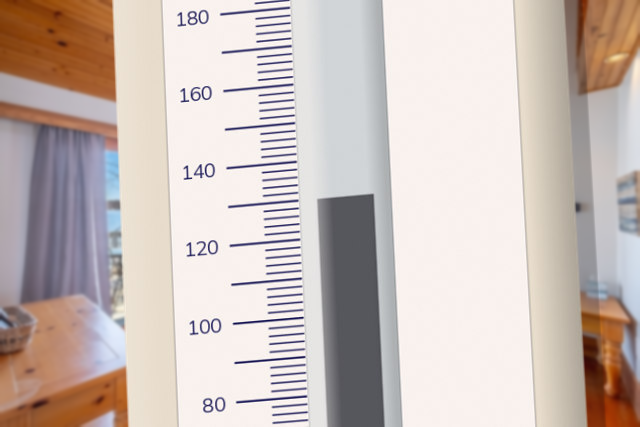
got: 130 mmHg
